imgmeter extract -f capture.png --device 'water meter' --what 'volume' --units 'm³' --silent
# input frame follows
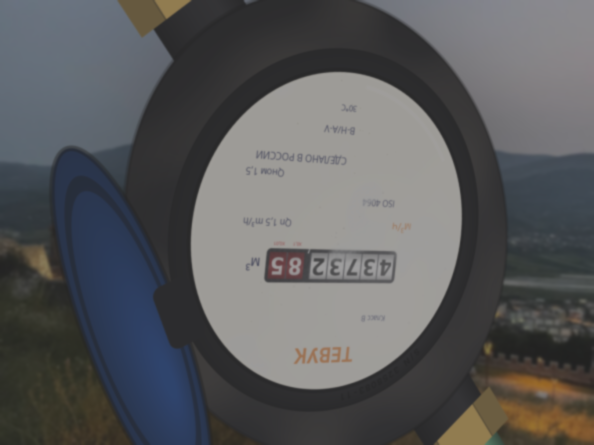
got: 43732.85 m³
